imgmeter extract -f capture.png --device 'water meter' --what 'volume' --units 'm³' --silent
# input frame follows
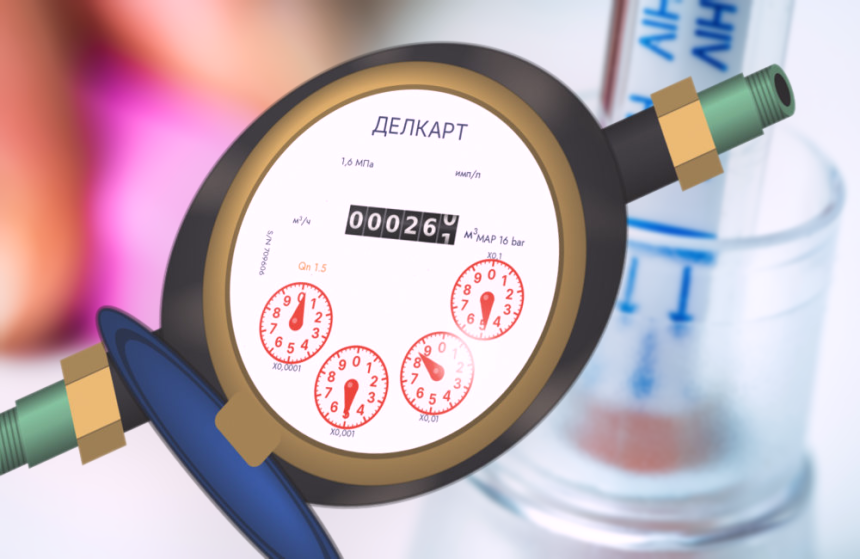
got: 260.4850 m³
